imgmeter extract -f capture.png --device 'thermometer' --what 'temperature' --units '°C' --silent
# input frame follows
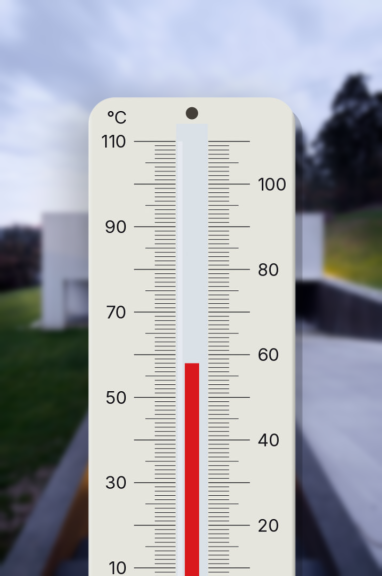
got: 58 °C
